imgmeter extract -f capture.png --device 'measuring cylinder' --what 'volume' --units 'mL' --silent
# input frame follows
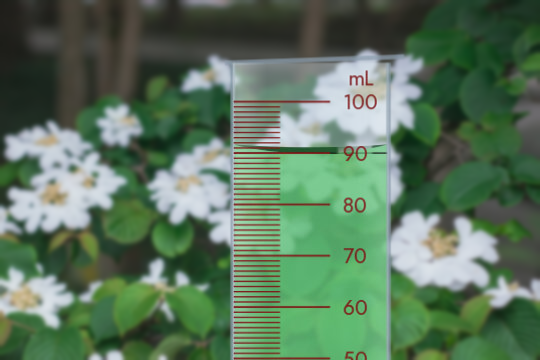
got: 90 mL
